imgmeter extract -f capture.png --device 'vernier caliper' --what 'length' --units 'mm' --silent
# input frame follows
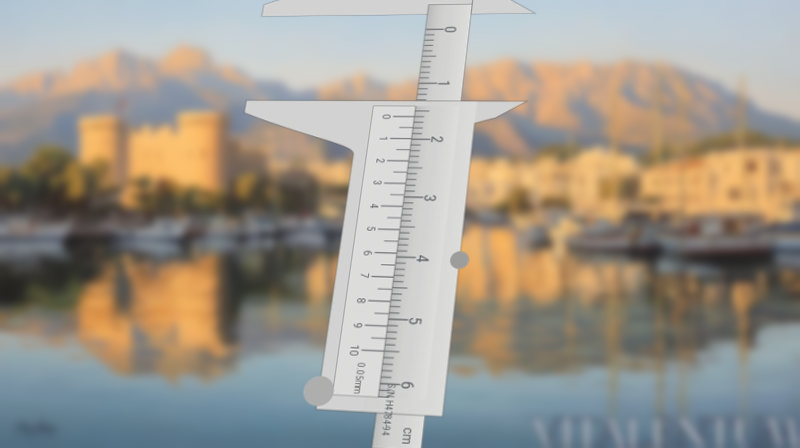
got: 16.0 mm
